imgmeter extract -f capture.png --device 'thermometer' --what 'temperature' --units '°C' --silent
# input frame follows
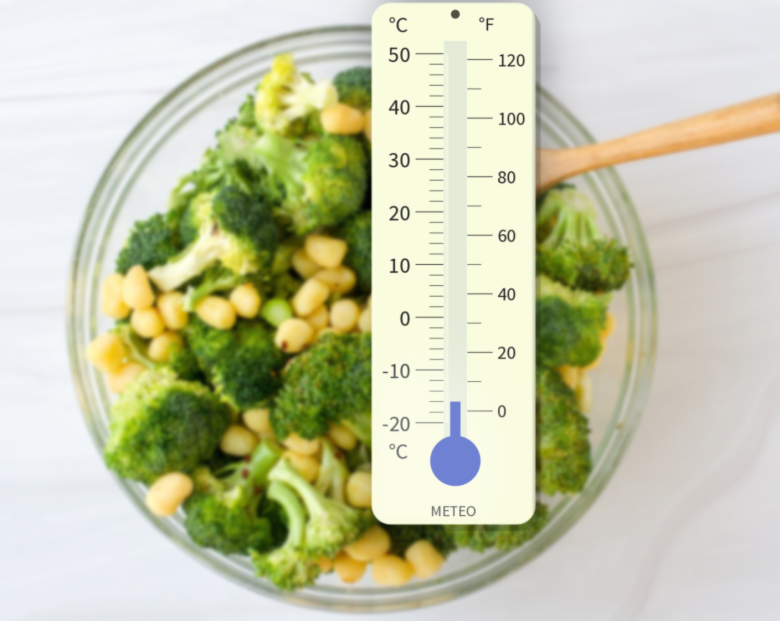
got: -16 °C
